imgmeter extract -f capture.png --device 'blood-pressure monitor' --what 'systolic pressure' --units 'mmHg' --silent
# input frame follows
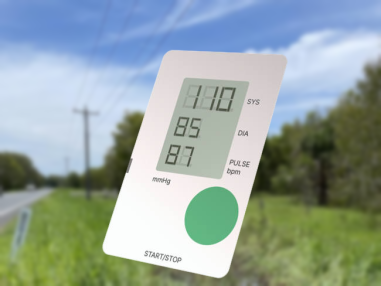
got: 110 mmHg
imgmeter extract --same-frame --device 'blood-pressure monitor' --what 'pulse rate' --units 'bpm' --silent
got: 87 bpm
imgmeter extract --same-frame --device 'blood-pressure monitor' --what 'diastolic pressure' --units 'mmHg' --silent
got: 85 mmHg
